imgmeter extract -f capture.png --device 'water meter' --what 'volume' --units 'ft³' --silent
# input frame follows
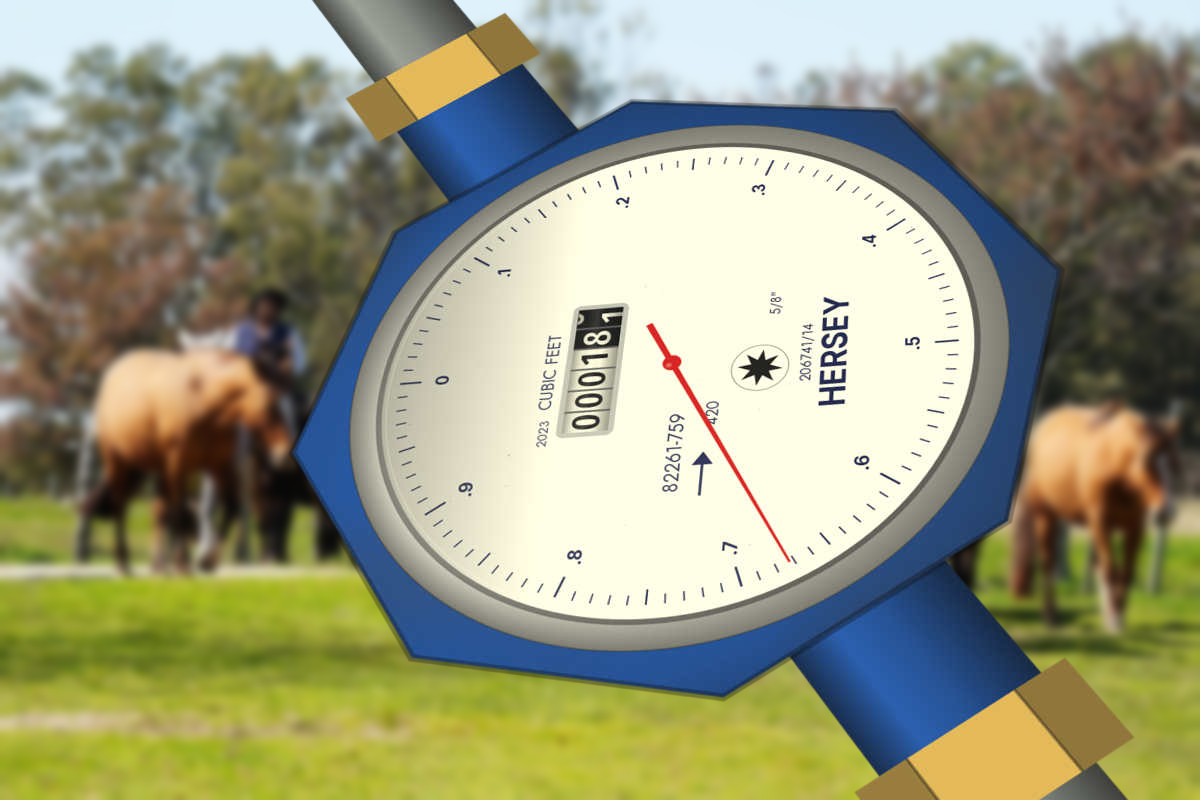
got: 180.67 ft³
